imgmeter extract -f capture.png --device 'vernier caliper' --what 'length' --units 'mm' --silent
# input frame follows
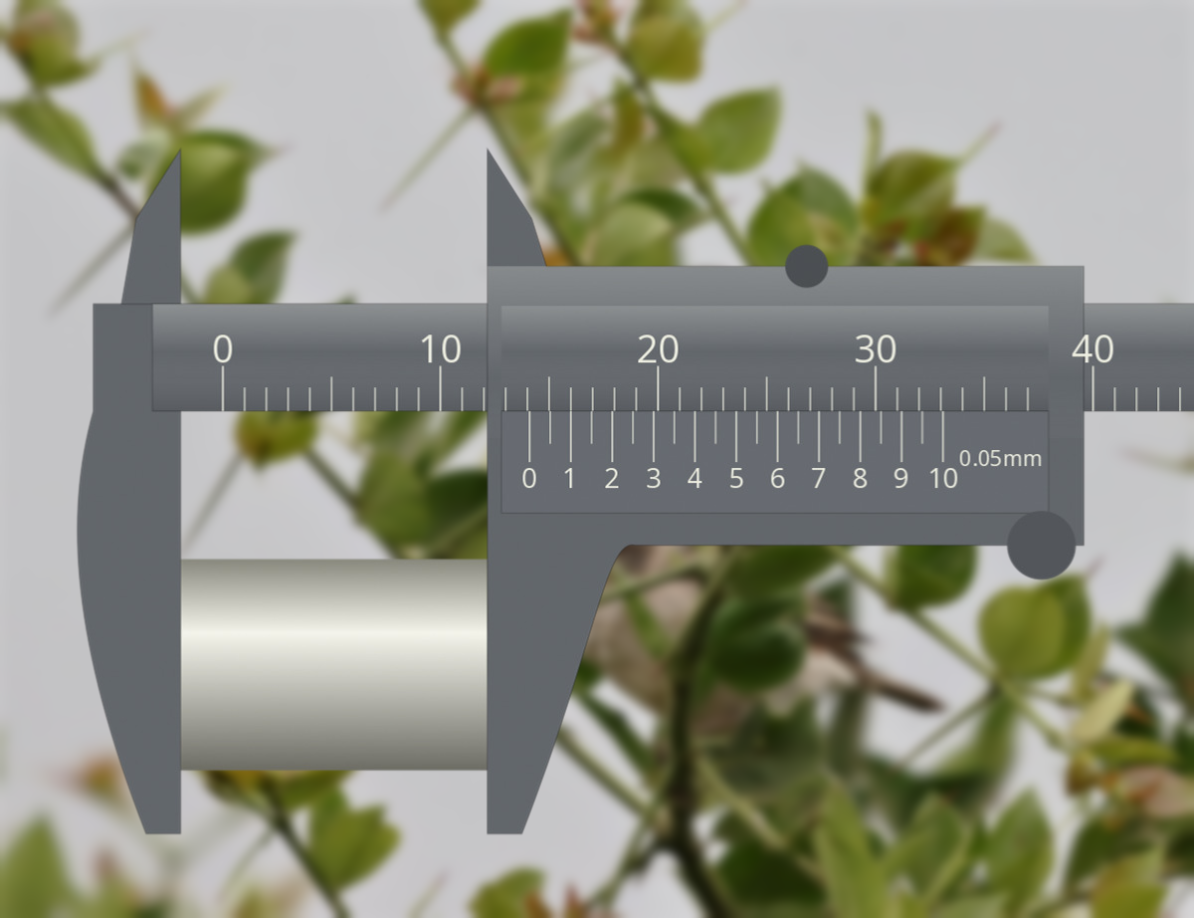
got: 14.10 mm
